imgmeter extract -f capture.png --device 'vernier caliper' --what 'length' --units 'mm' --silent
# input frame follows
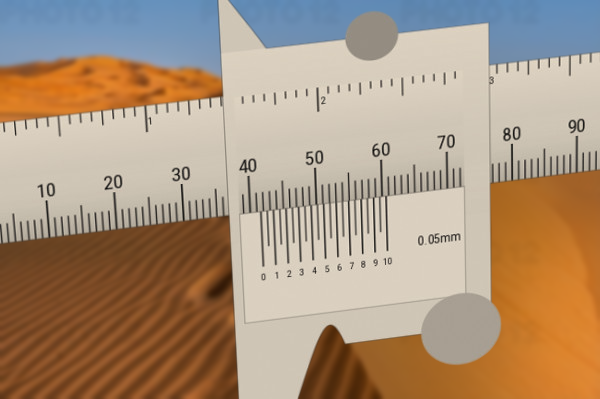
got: 41.6 mm
